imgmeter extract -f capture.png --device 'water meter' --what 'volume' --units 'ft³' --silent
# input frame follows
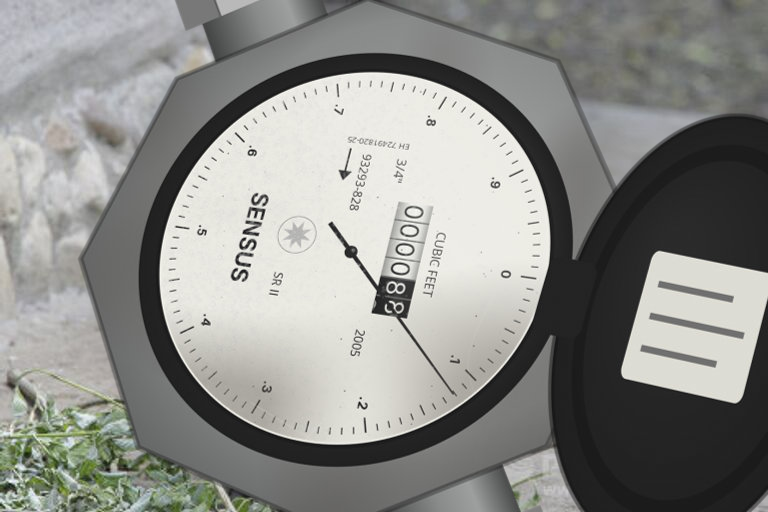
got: 88.12 ft³
